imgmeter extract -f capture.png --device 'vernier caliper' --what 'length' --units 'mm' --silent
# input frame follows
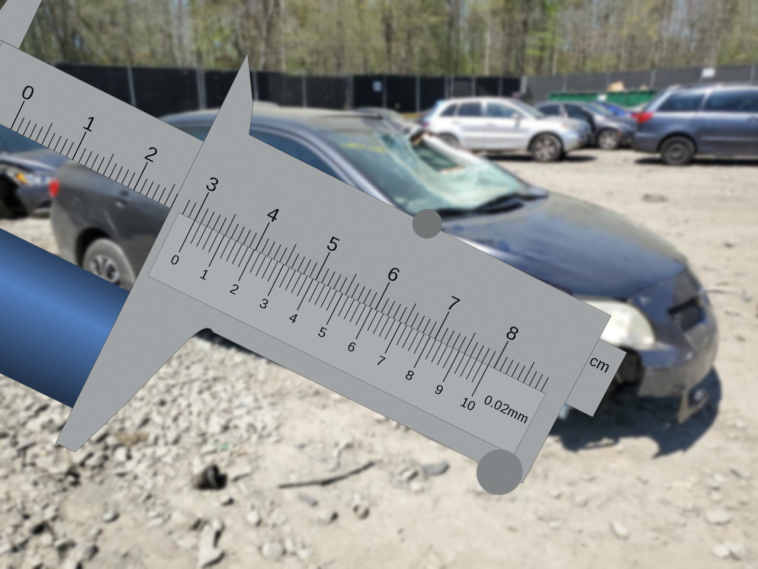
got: 30.0 mm
